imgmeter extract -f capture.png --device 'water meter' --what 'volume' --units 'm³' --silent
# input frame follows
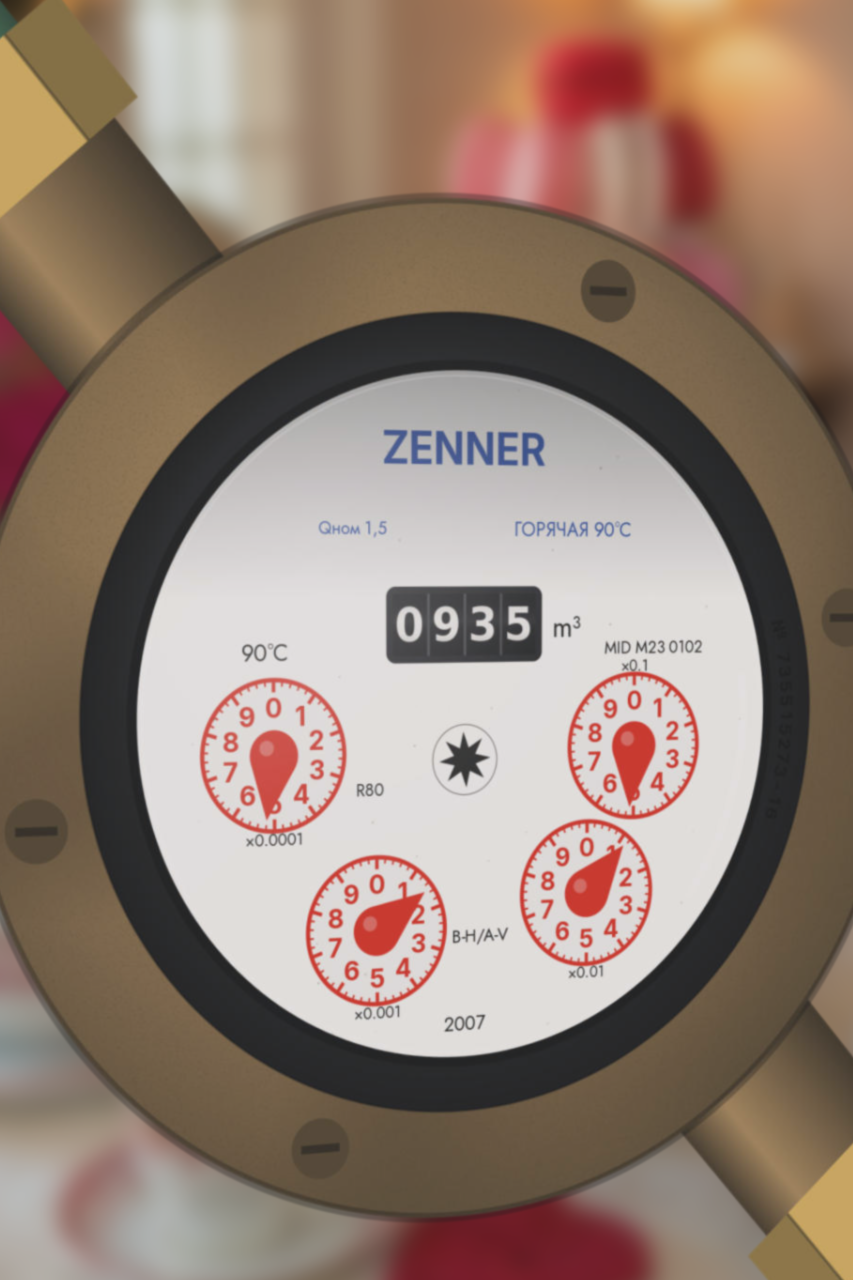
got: 935.5115 m³
